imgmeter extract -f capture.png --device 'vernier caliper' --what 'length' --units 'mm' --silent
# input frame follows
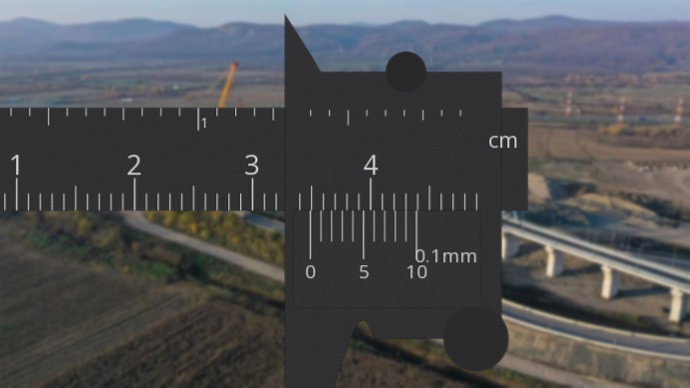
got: 34.9 mm
